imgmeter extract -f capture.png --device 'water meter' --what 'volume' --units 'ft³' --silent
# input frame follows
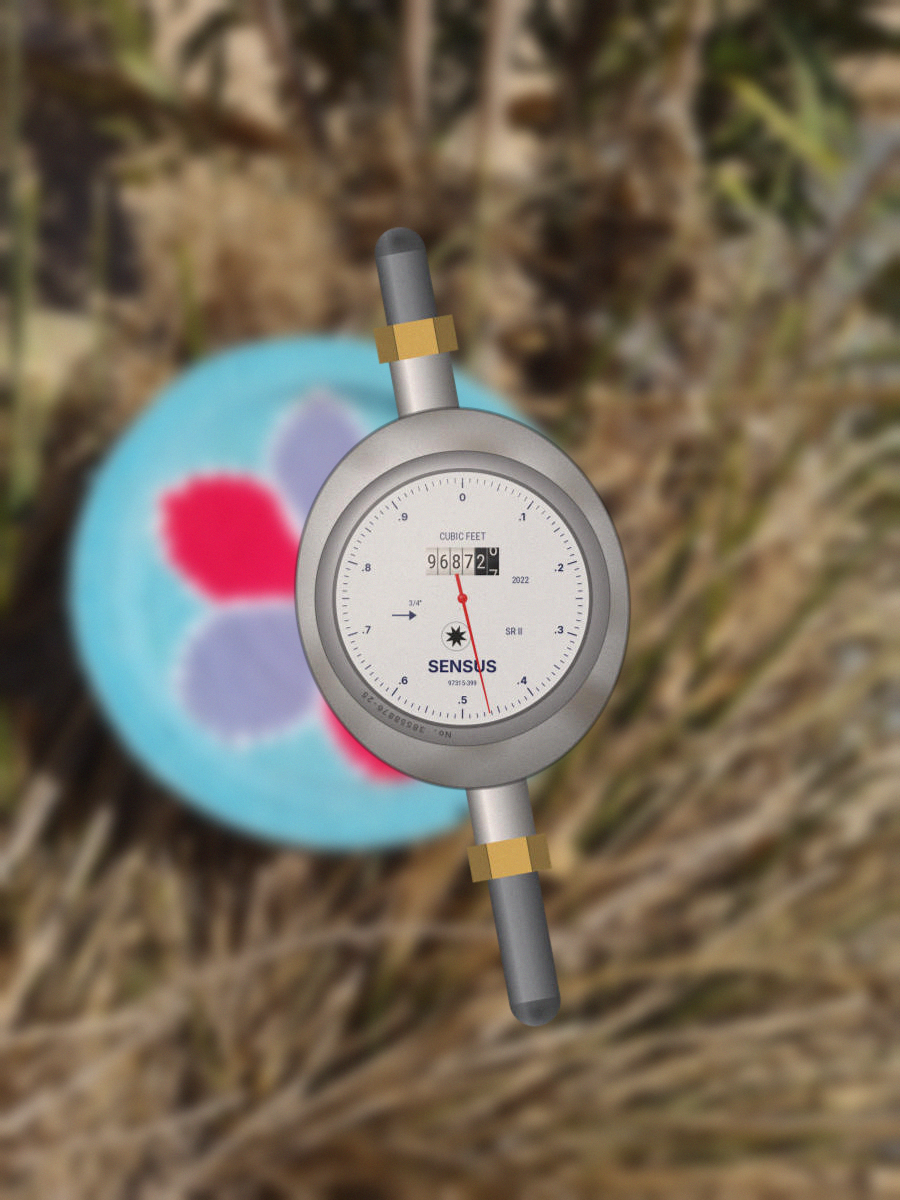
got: 968726.46 ft³
